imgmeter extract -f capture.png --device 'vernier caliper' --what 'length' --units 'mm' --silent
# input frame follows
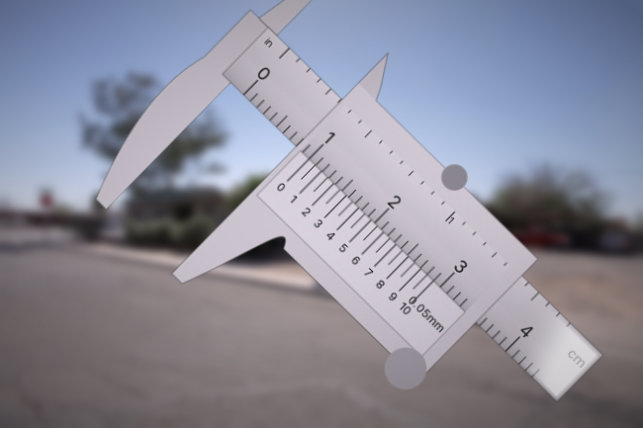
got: 10.0 mm
